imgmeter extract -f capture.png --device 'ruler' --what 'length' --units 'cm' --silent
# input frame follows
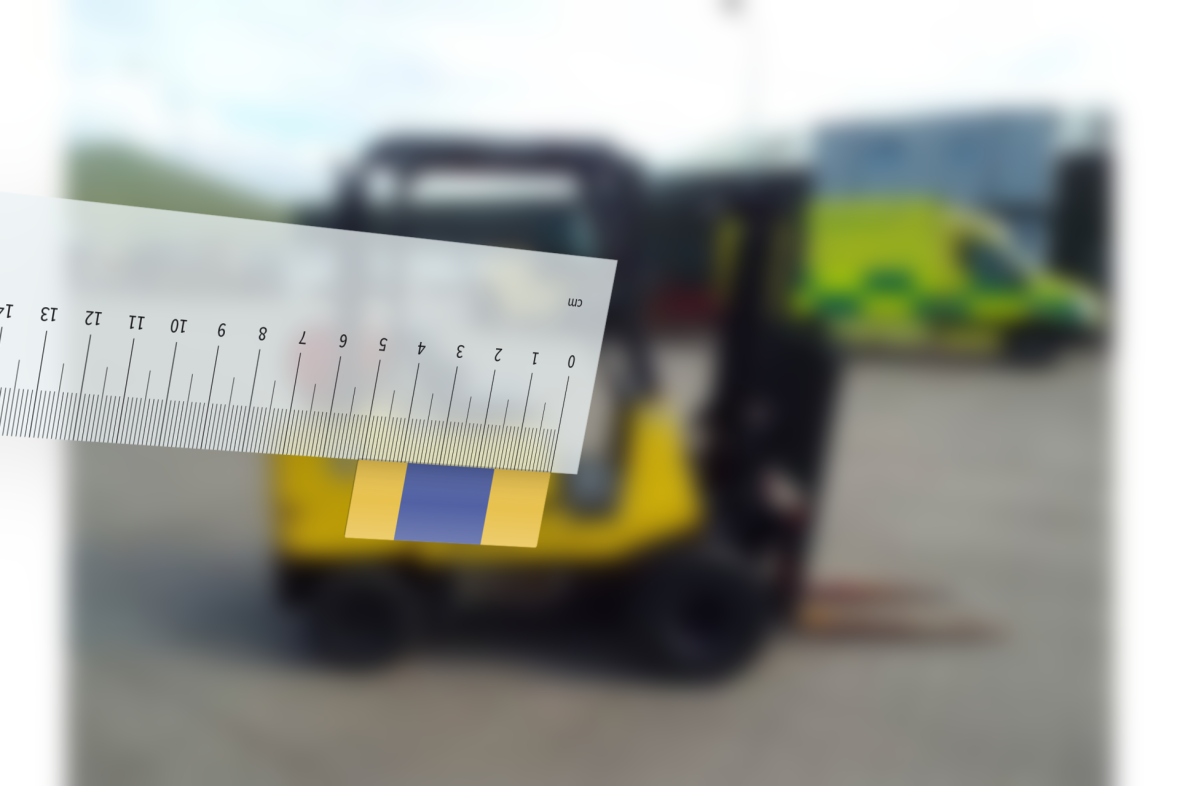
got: 5.1 cm
